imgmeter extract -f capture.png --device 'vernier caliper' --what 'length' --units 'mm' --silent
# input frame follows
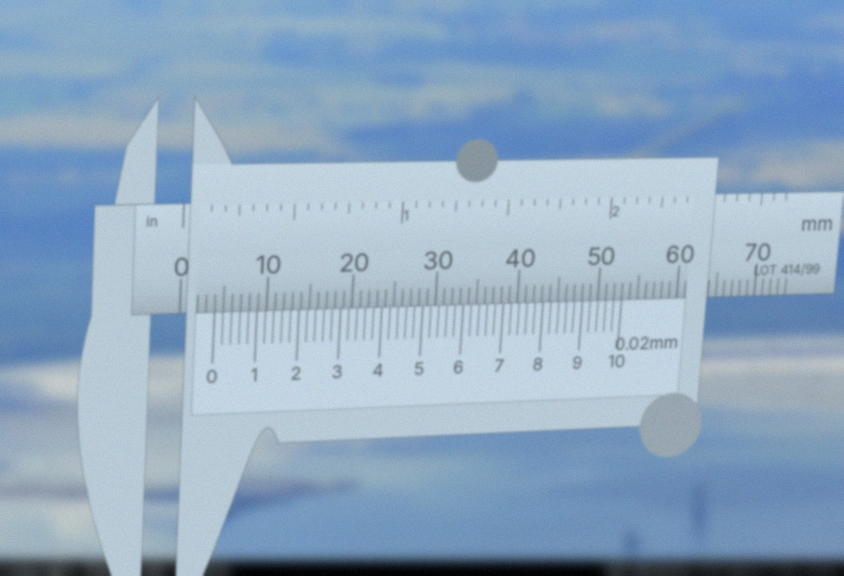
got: 4.0 mm
